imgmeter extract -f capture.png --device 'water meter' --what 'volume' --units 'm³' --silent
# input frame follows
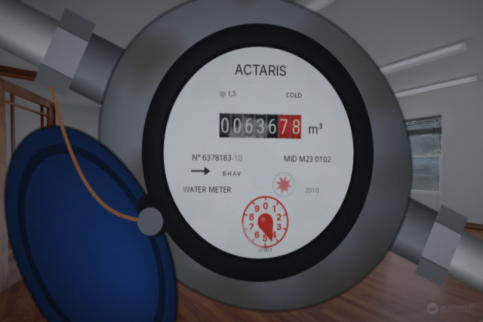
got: 636.784 m³
